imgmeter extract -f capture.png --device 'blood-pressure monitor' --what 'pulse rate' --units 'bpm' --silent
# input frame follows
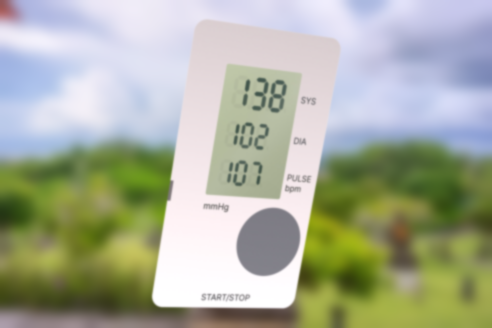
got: 107 bpm
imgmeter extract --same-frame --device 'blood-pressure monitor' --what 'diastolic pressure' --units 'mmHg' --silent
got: 102 mmHg
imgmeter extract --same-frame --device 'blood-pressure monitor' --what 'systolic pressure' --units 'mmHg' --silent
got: 138 mmHg
